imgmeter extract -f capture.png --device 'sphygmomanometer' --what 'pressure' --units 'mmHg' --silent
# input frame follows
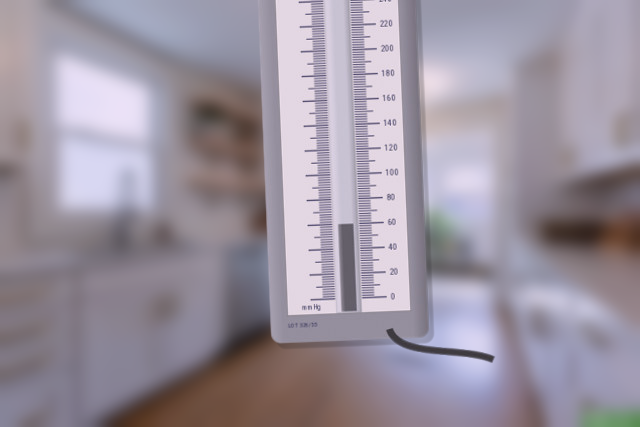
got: 60 mmHg
